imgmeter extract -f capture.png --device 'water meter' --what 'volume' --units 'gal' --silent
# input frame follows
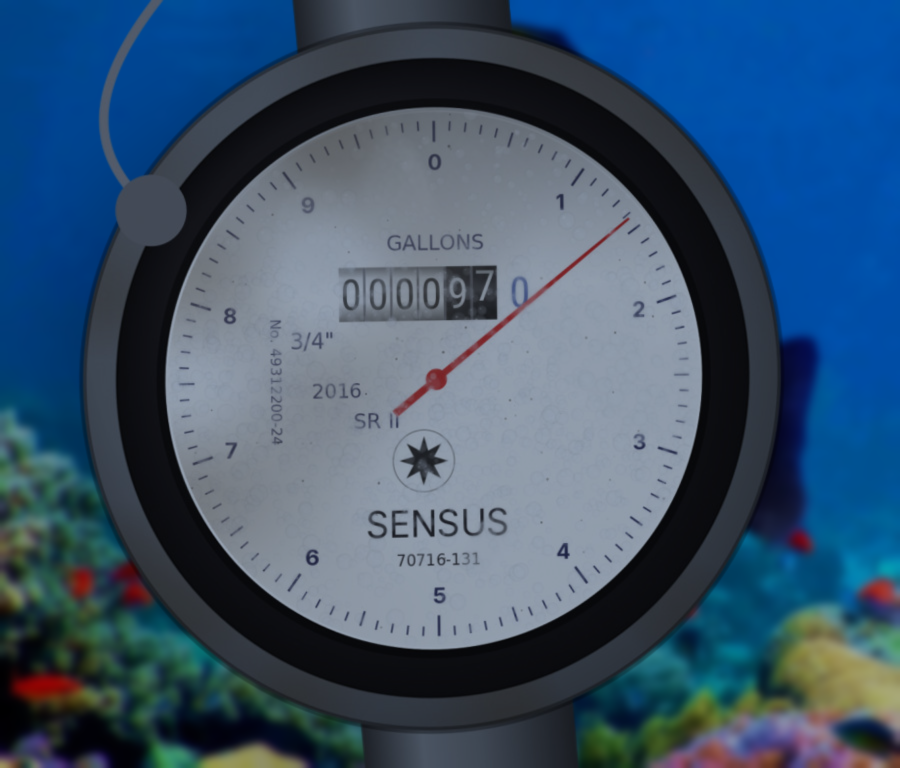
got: 971.4 gal
